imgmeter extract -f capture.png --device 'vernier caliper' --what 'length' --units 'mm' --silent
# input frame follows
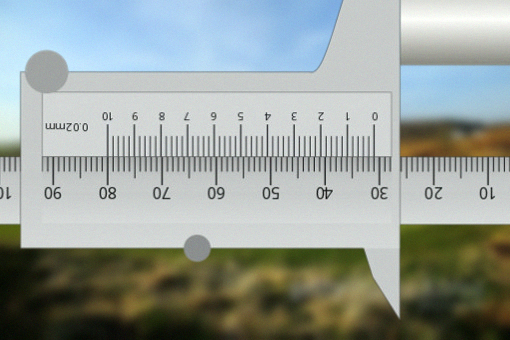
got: 31.0 mm
